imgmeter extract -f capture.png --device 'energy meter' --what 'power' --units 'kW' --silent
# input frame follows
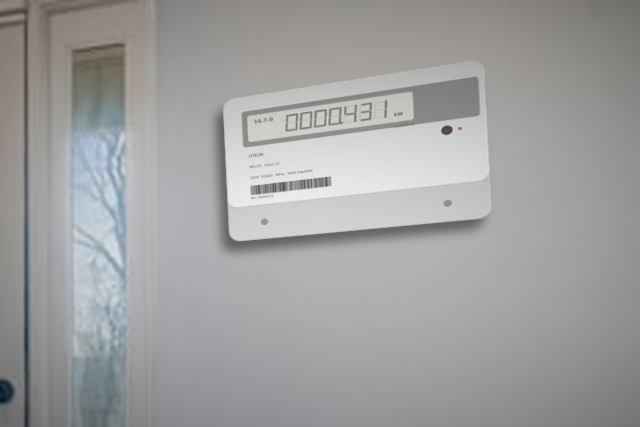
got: 0.431 kW
